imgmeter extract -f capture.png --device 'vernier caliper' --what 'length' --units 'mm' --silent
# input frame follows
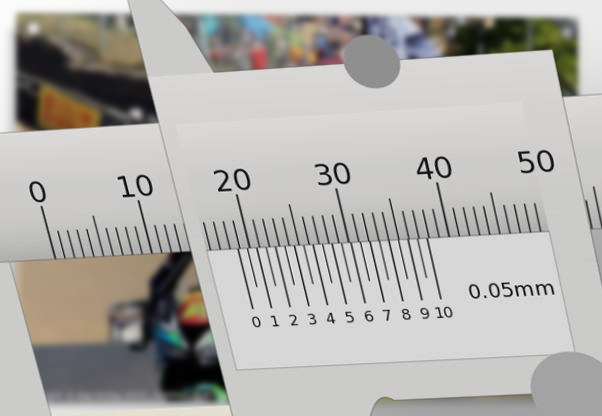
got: 18.8 mm
